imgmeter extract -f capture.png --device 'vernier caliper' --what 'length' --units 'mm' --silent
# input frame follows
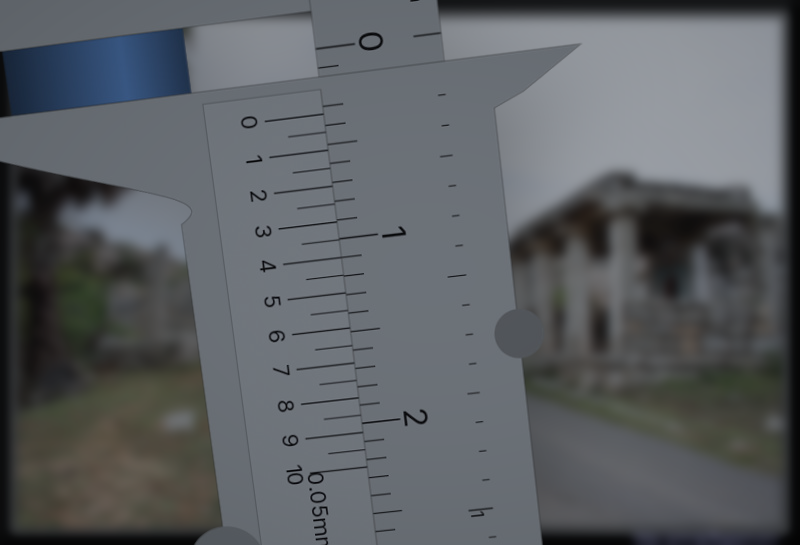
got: 3.4 mm
